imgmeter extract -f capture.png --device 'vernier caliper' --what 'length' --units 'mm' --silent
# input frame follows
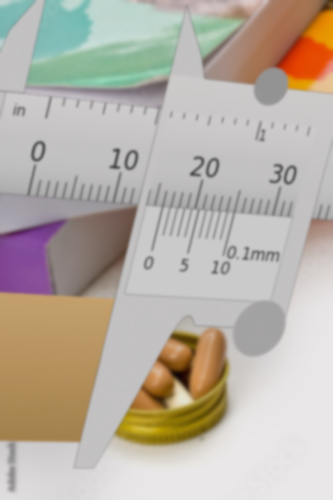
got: 16.0 mm
